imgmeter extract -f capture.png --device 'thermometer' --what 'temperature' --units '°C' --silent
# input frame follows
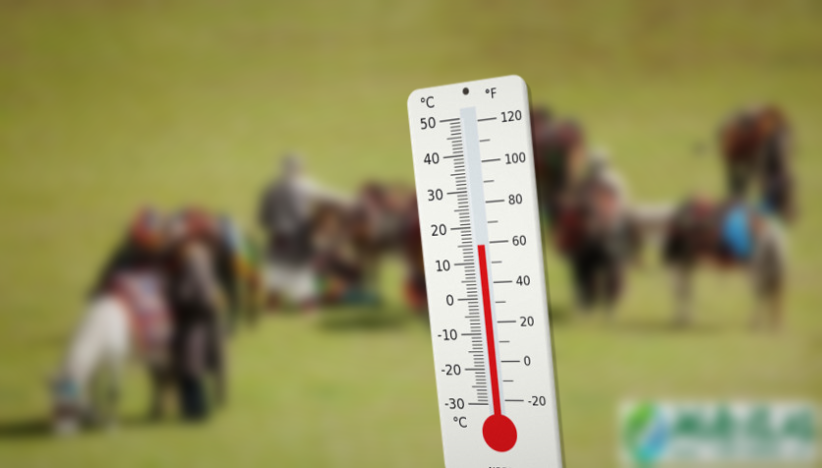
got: 15 °C
